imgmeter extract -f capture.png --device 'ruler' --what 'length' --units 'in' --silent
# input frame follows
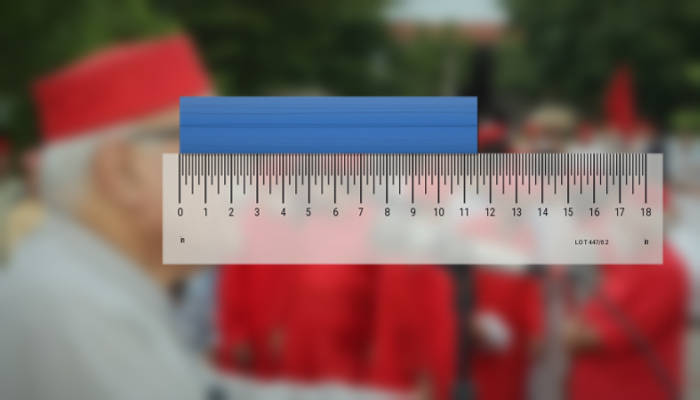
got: 11.5 in
